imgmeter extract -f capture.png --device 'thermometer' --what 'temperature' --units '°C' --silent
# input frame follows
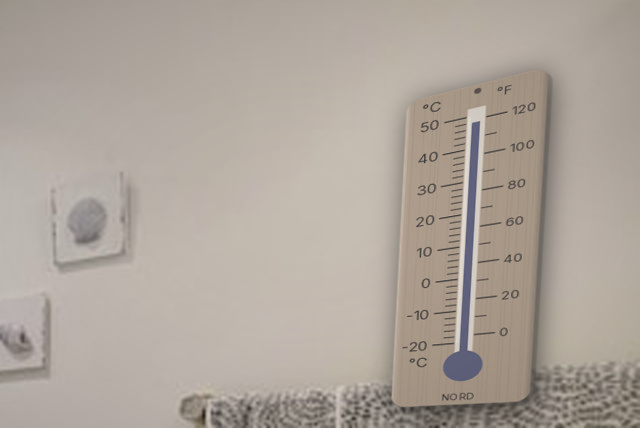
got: 48 °C
